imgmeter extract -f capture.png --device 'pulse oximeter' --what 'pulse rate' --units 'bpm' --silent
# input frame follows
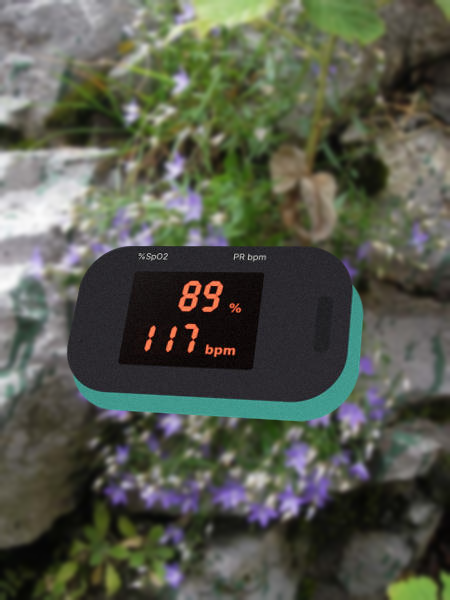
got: 117 bpm
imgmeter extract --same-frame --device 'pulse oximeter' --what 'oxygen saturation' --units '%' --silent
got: 89 %
